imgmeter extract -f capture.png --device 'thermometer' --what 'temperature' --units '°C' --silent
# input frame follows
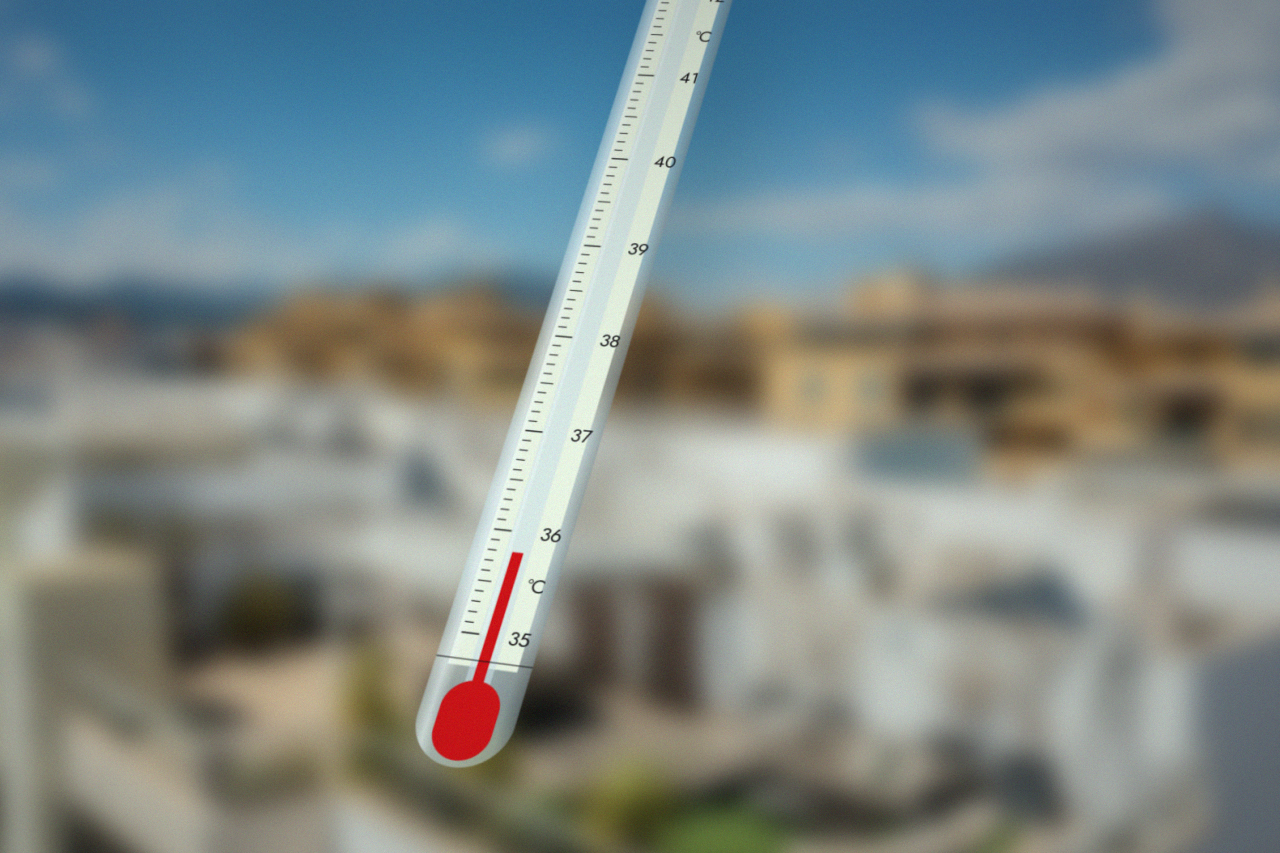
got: 35.8 °C
